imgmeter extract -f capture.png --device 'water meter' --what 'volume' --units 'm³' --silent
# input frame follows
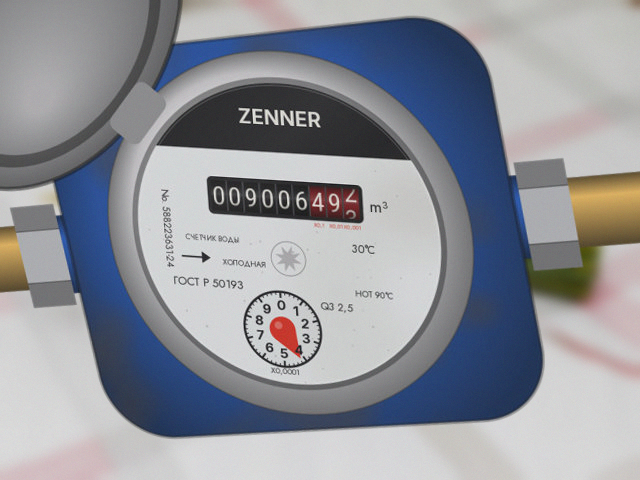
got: 9006.4924 m³
